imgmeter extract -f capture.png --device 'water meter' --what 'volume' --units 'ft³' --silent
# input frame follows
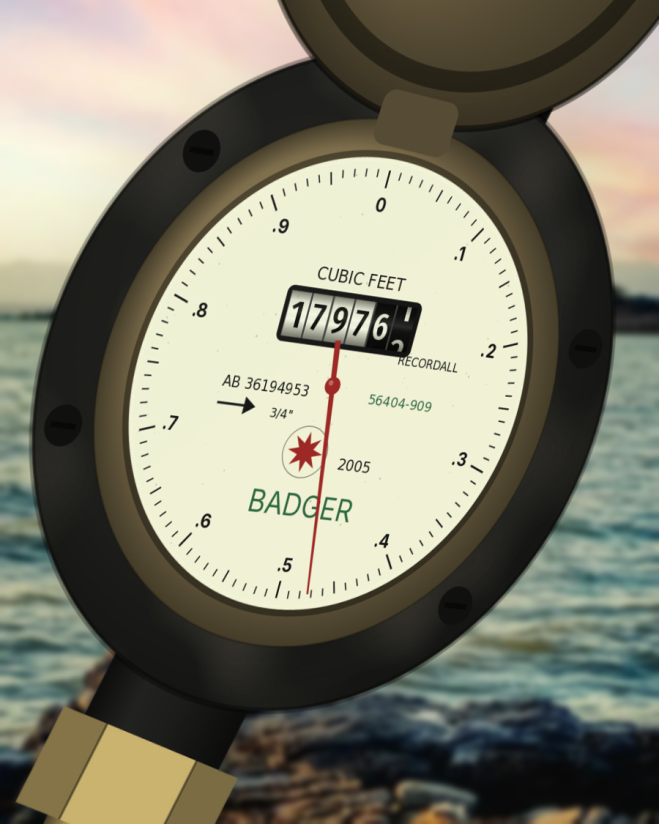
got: 179761.47 ft³
